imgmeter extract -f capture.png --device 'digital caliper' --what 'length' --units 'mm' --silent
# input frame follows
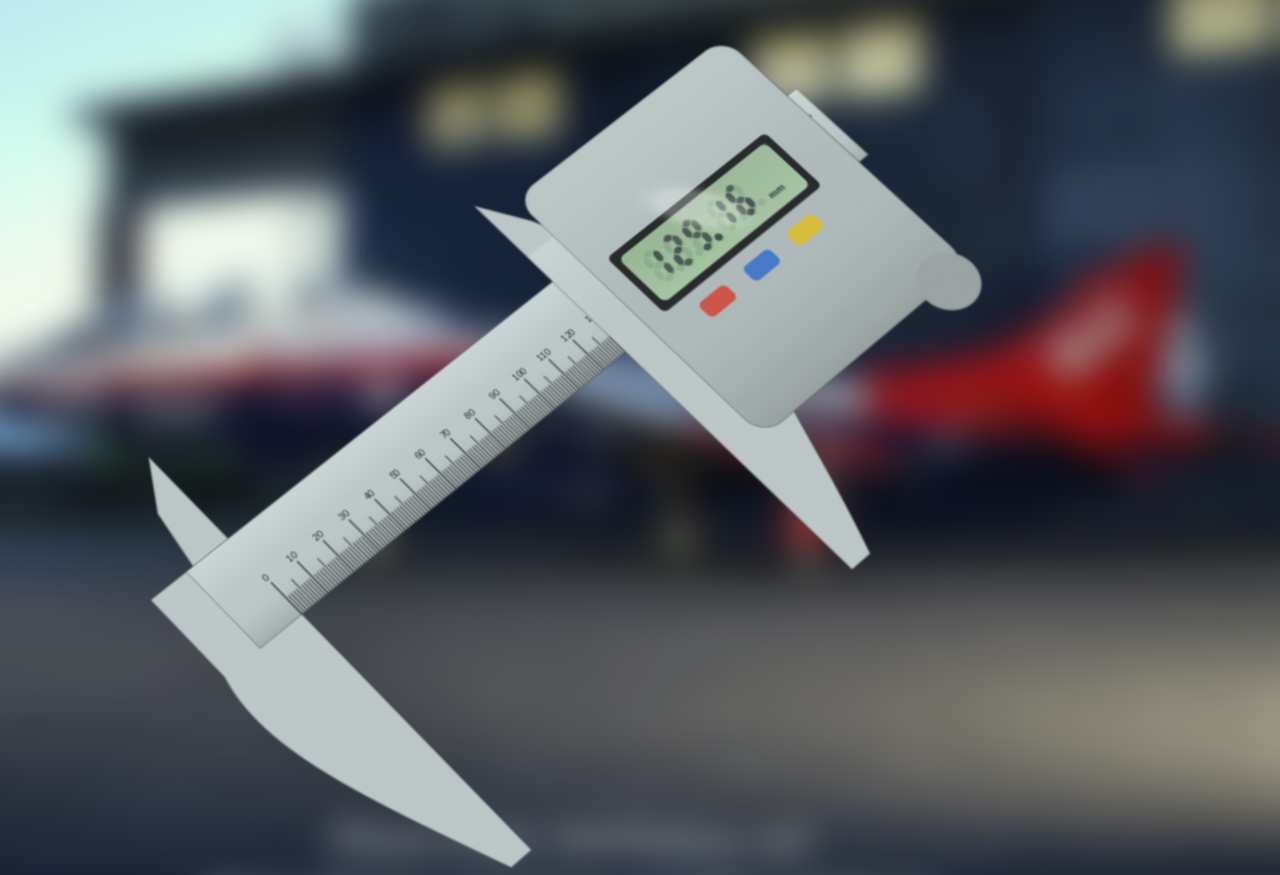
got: 129.16 mm
